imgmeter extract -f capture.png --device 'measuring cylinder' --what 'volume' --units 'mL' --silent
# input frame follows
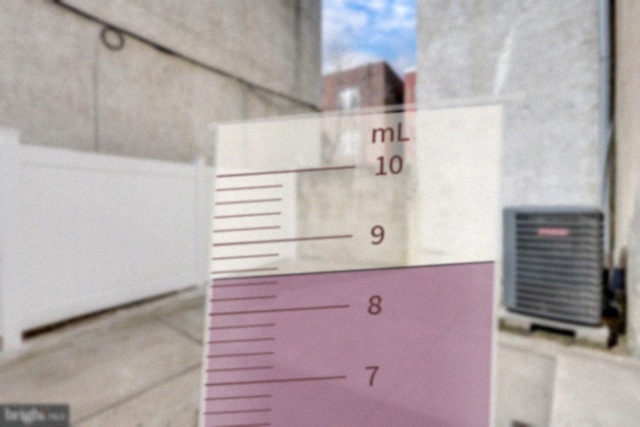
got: 8.5 mL
